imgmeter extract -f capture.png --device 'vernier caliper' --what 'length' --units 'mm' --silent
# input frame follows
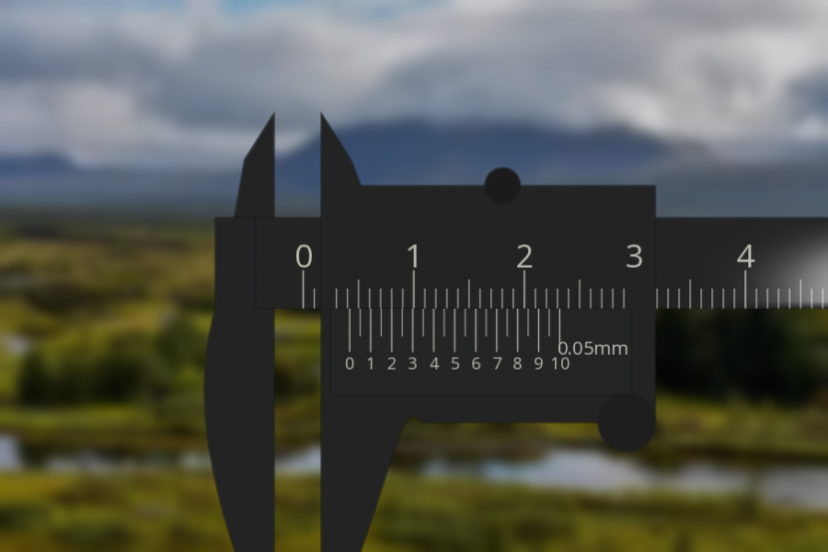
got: 4.2 mm
